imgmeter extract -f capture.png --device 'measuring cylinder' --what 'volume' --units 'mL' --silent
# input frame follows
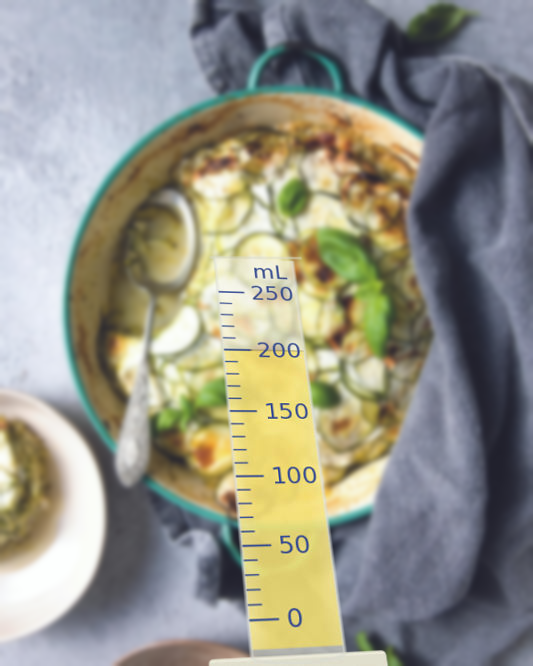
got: 200 mL
